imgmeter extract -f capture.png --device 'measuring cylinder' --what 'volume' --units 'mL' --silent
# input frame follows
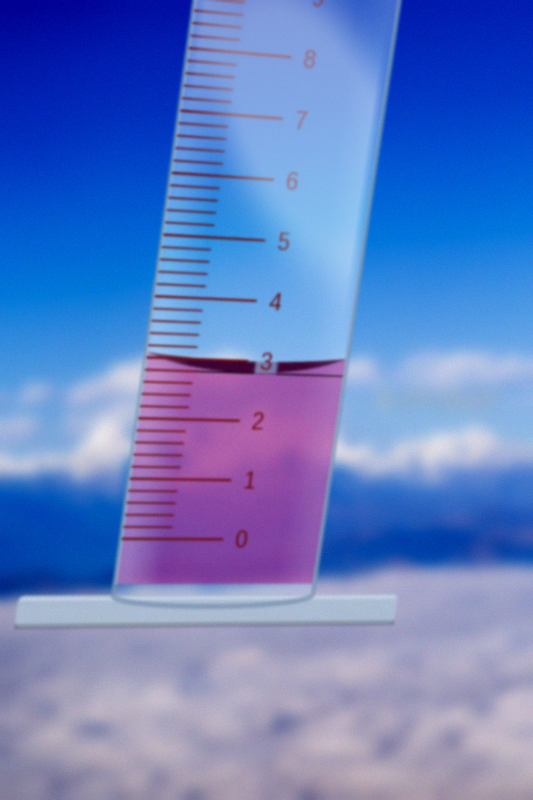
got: 2.8 mL
